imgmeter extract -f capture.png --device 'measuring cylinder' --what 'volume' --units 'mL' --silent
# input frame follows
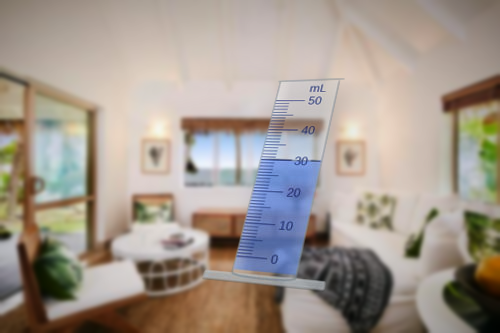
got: 30 mL
